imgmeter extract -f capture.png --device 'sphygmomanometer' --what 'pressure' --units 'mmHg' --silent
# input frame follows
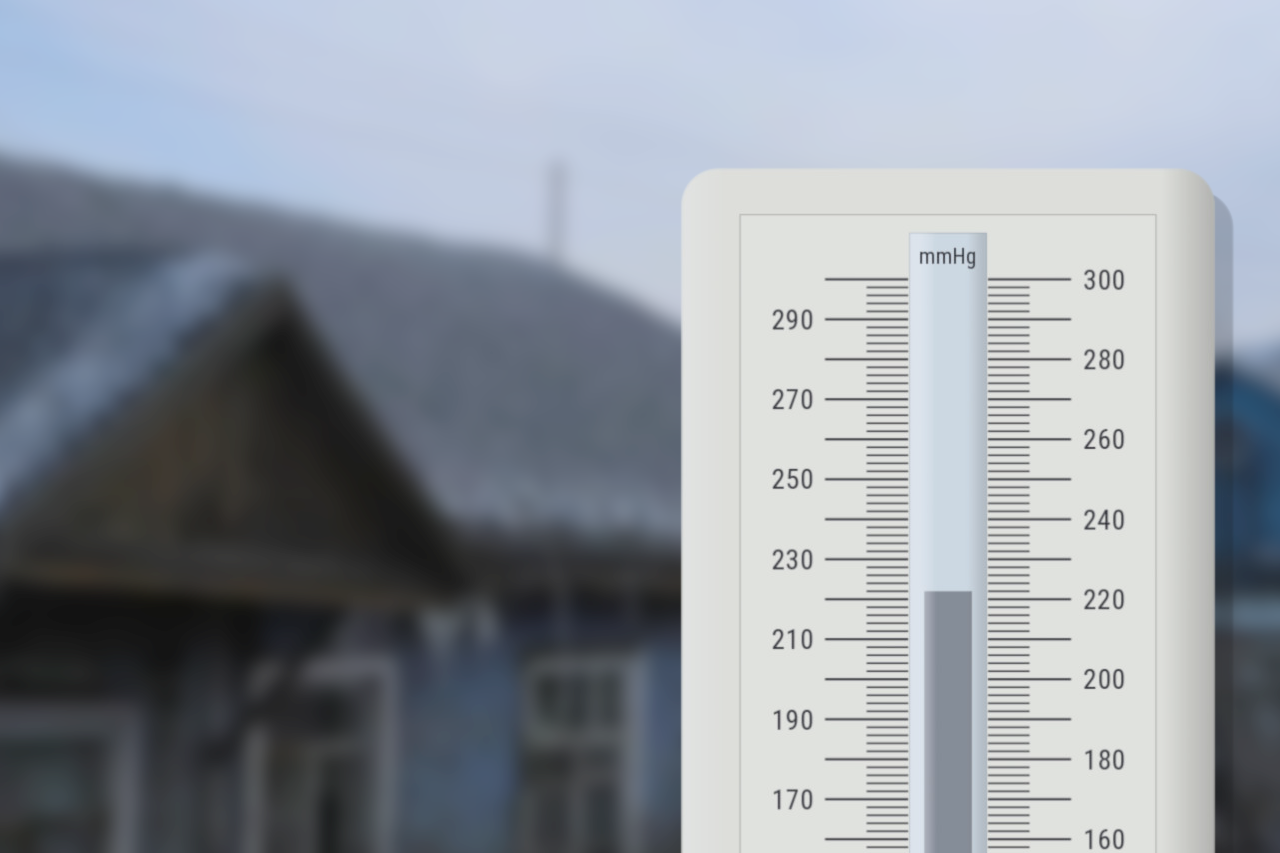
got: 222 mmHg
